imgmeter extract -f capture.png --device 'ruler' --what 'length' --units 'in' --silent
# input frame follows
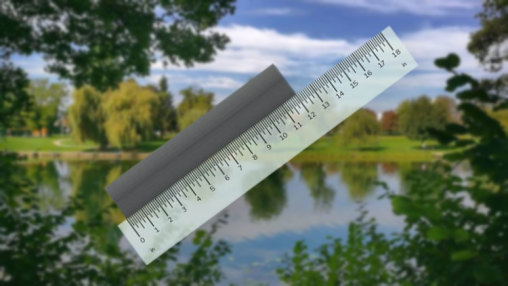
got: 12 in
